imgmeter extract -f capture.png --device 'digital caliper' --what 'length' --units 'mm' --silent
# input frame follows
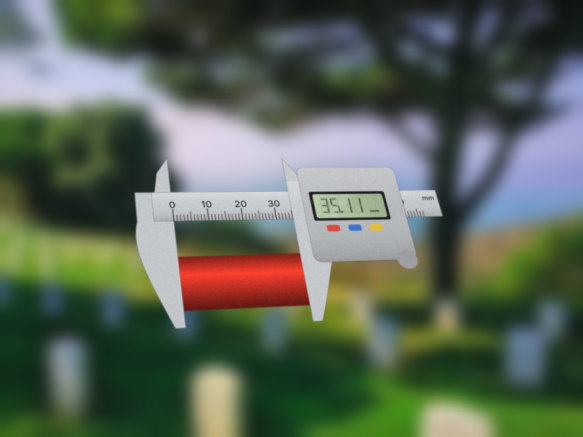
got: 35.11 mm
